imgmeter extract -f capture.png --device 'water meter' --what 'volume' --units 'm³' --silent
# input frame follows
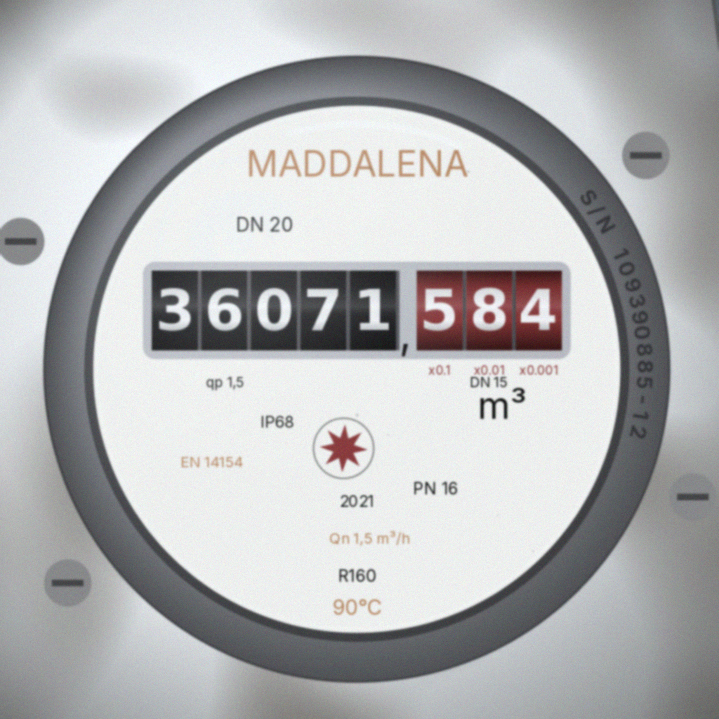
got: 36071.584 m³
